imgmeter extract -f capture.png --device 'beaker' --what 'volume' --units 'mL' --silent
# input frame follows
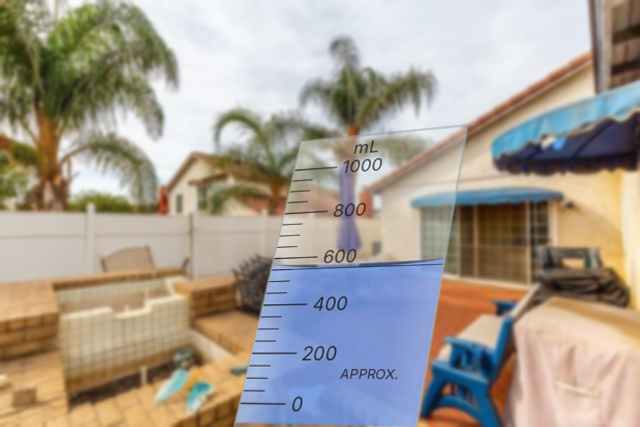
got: 550 mL
